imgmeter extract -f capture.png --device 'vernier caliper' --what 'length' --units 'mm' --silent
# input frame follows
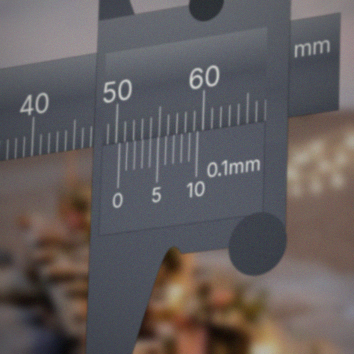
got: 50.4 mm
